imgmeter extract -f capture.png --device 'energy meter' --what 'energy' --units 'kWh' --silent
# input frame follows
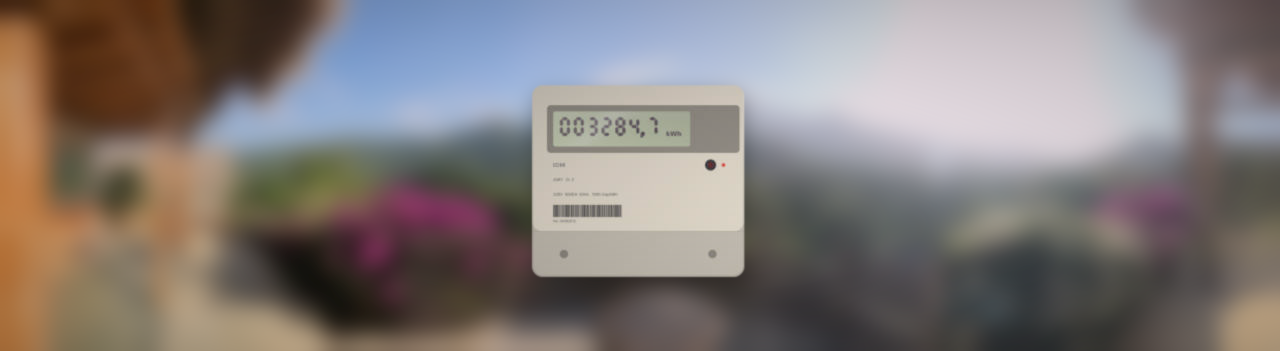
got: 3284.7 kWh
